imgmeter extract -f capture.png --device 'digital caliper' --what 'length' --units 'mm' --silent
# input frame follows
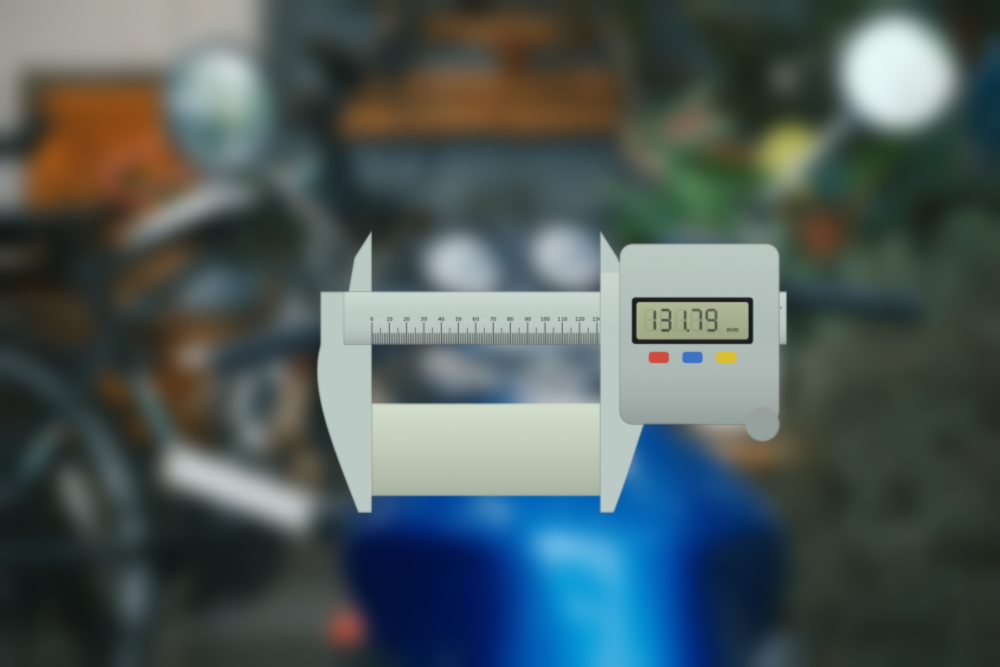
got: 131.79 mm
